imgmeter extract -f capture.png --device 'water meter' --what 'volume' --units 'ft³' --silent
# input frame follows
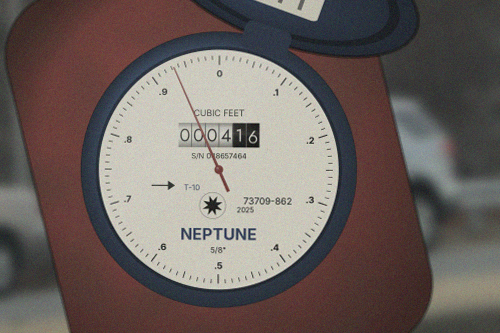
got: 415.93 ft³
